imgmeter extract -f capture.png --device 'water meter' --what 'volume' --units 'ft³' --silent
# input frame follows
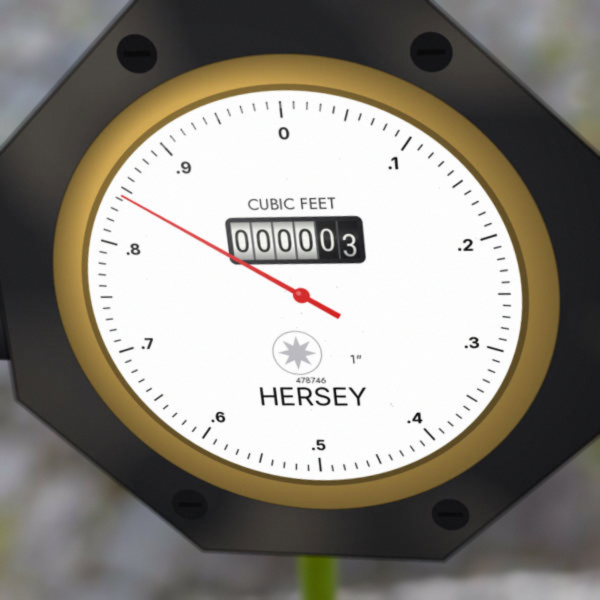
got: 2.84 ft³
